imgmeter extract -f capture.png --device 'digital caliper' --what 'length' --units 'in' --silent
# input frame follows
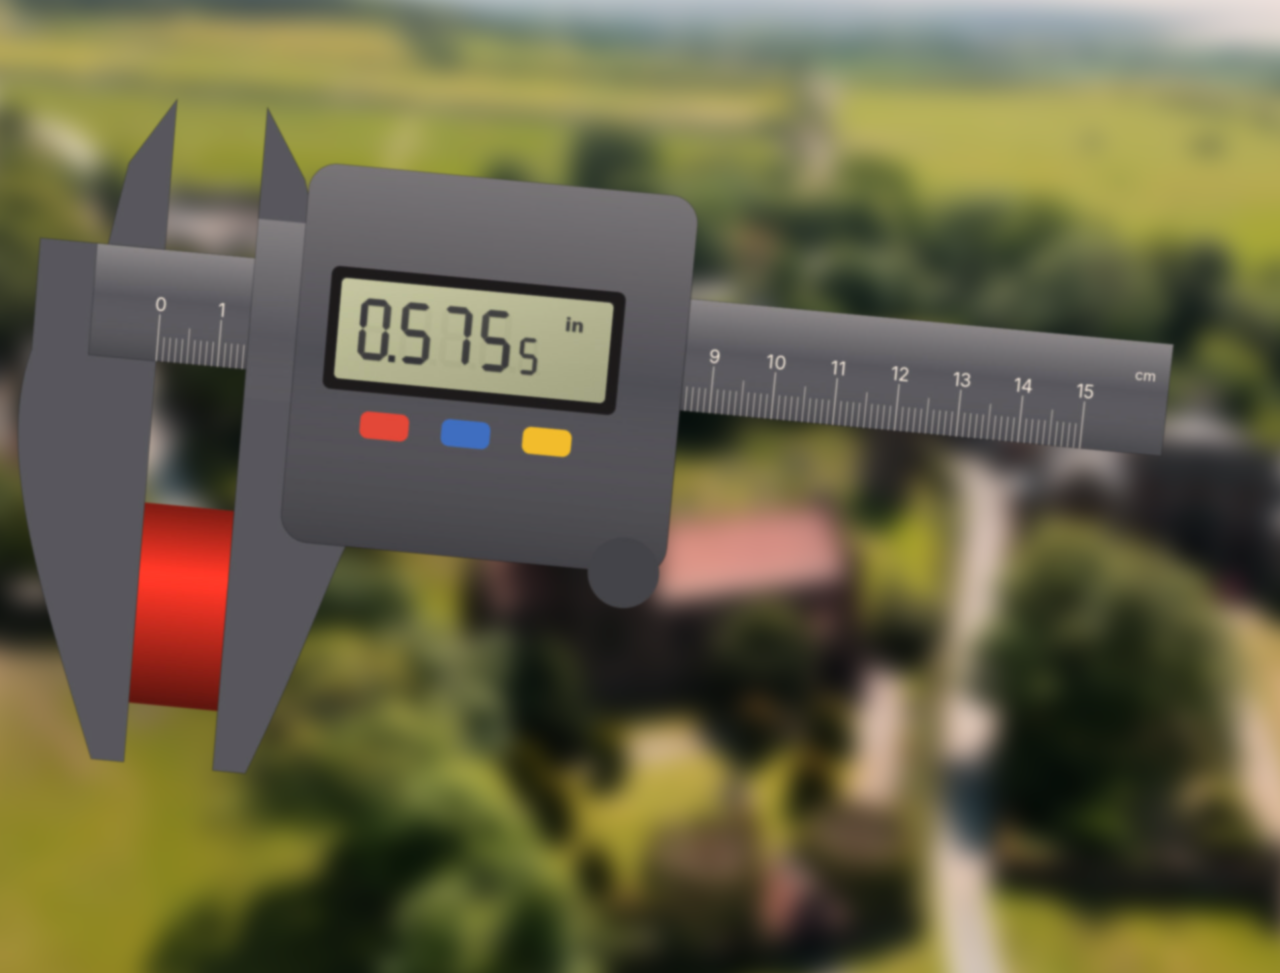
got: 0.5755 in
